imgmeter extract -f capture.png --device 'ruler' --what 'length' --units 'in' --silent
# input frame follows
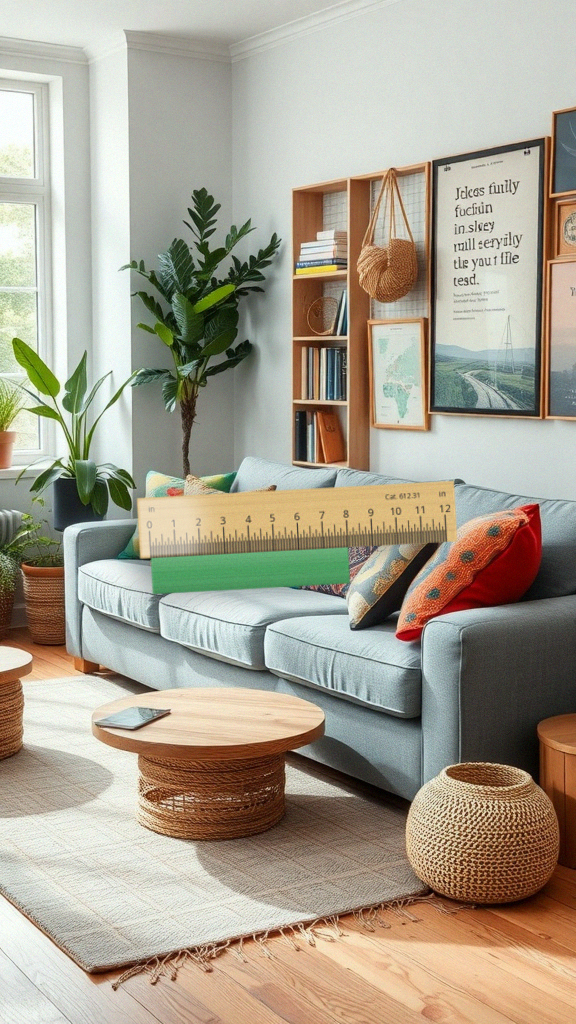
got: 8 in
